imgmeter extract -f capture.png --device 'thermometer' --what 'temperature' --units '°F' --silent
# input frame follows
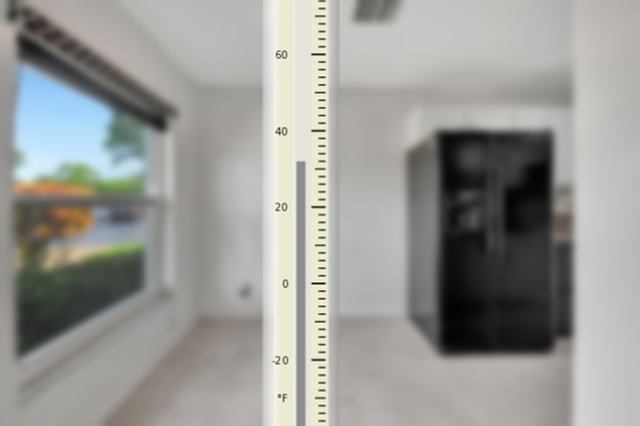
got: 32 °F
